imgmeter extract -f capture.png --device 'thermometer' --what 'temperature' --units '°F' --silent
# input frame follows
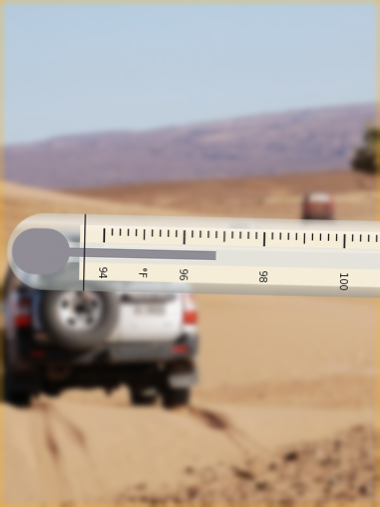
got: 96.8 °F
